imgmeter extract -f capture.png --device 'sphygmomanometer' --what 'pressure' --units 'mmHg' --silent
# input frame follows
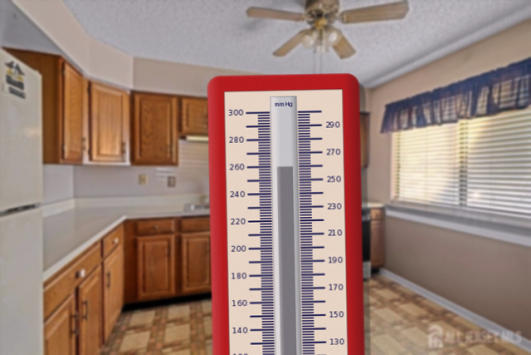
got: 260 mmHg
